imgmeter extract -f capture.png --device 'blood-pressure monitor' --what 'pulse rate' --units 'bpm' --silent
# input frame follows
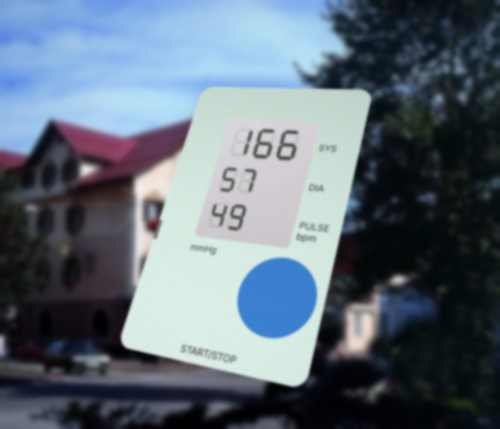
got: 49 bpm
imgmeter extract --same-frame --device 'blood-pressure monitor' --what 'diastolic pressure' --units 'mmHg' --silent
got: 57 mmHg
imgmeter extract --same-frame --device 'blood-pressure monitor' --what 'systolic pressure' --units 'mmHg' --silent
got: 166 mmHg
